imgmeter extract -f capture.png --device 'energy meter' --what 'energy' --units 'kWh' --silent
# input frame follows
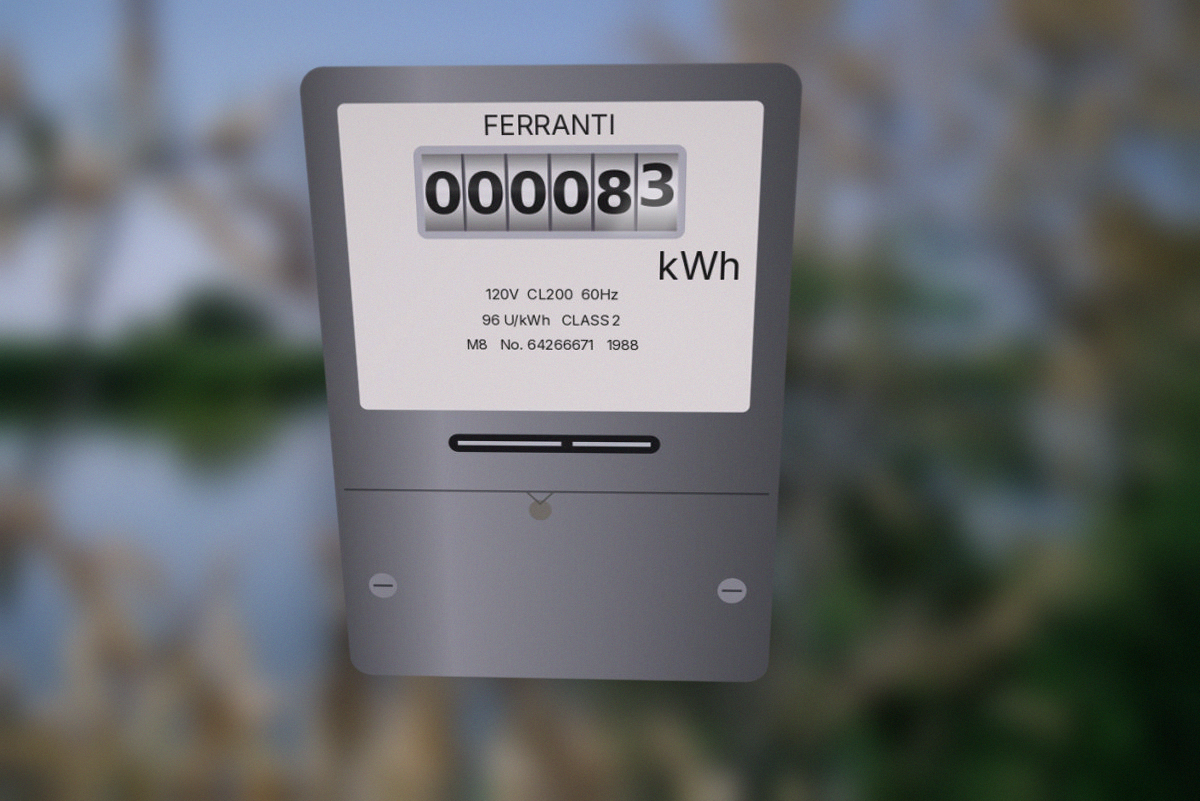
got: 83 kWh
